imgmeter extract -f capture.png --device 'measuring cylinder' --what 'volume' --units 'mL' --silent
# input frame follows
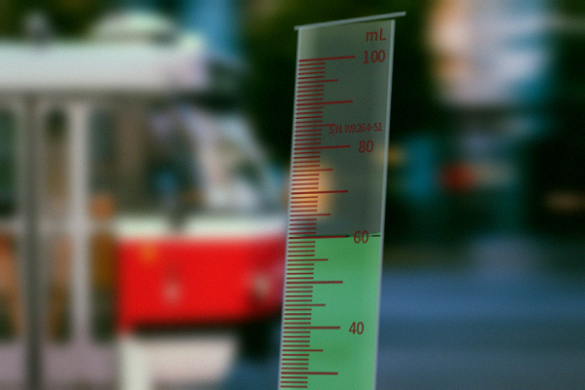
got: 60 mL
